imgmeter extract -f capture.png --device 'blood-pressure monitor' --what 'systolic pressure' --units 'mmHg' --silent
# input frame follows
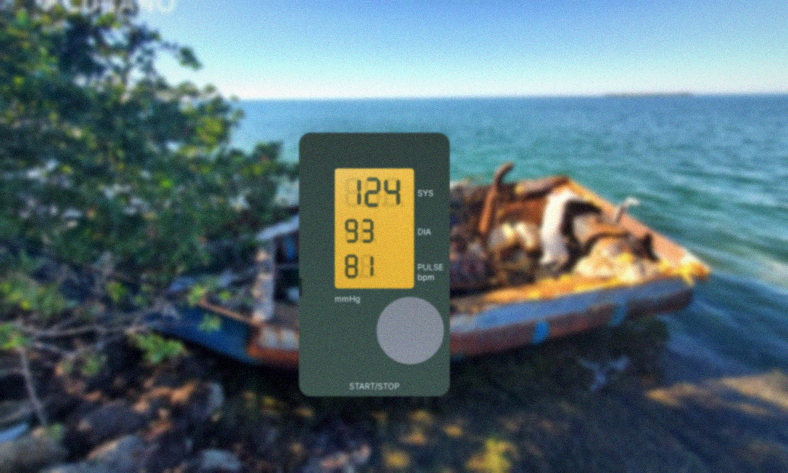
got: 124 mmHg
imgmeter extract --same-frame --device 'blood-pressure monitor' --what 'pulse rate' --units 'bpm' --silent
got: 81 bpm
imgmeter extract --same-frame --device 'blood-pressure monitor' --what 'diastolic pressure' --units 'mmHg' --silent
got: 93 mmHg
